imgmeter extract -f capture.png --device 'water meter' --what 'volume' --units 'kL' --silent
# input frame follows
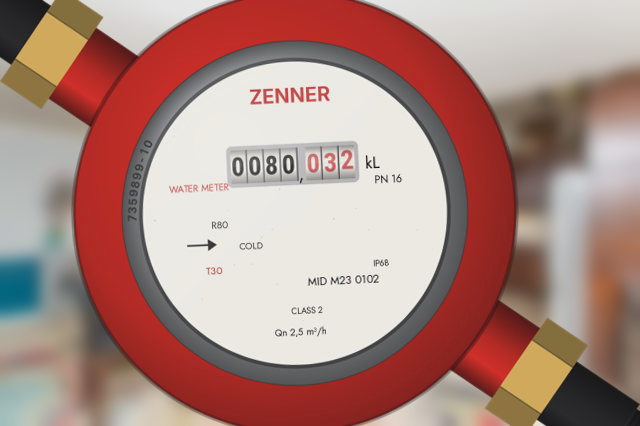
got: 80.032 kL
